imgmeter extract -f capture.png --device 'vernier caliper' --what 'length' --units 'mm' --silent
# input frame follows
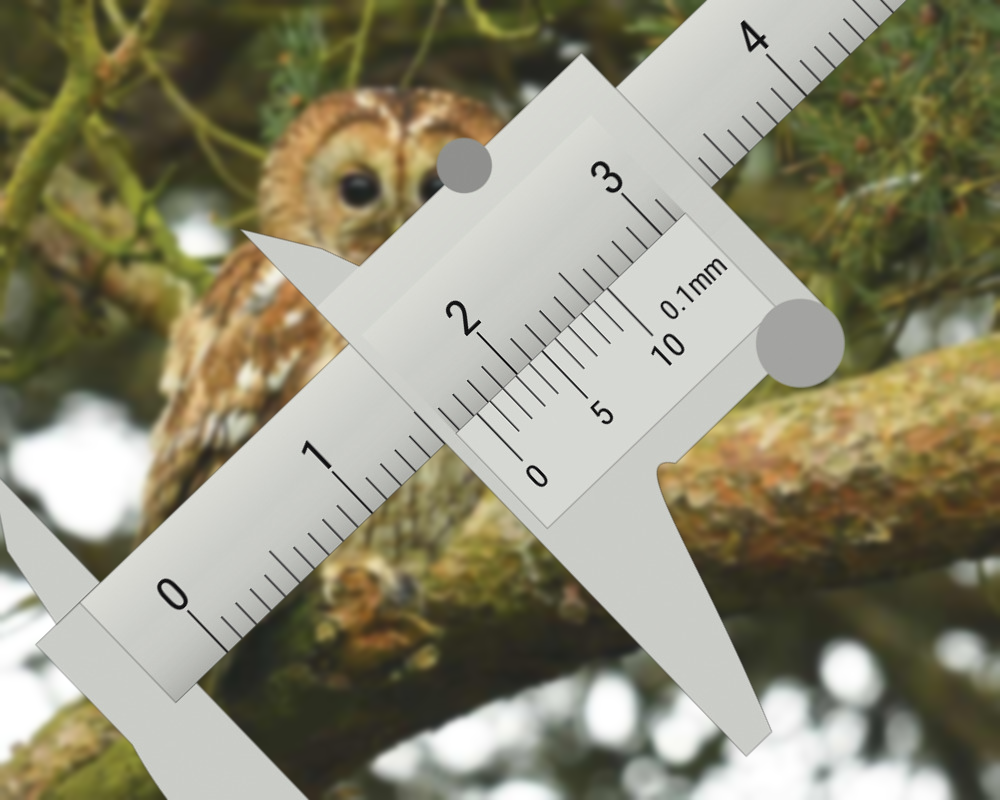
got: 17.2 mm
